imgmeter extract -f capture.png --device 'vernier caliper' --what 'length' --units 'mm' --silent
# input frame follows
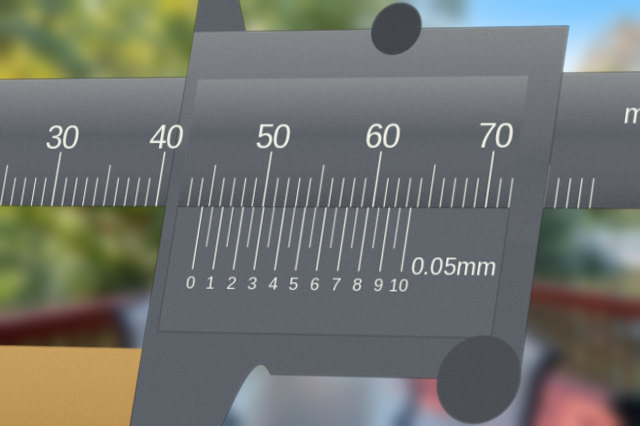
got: 44.4 mm
